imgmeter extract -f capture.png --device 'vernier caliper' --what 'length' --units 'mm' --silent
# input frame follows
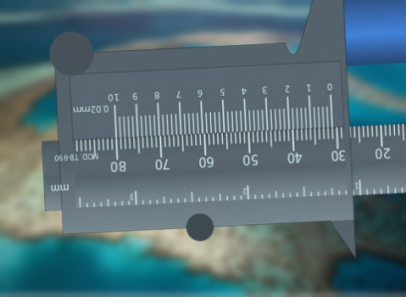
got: 31.0 mm
